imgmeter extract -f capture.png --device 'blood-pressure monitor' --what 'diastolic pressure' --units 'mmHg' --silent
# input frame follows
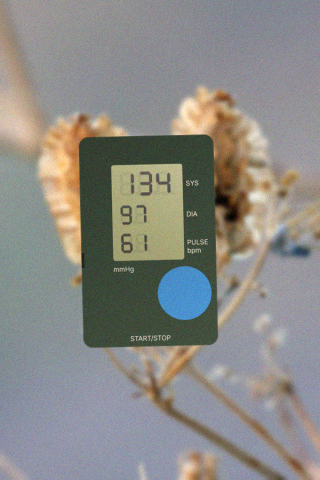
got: 97 mmHg
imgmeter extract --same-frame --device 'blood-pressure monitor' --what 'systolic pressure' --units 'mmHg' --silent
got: 134 mmHg
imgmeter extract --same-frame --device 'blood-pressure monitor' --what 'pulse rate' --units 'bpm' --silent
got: 61 bpm
